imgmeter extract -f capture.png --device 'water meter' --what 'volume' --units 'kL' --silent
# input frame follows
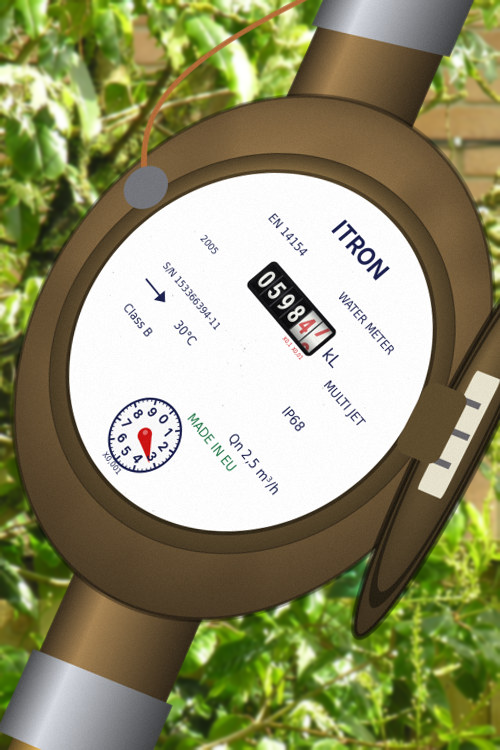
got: 598.473 kL
